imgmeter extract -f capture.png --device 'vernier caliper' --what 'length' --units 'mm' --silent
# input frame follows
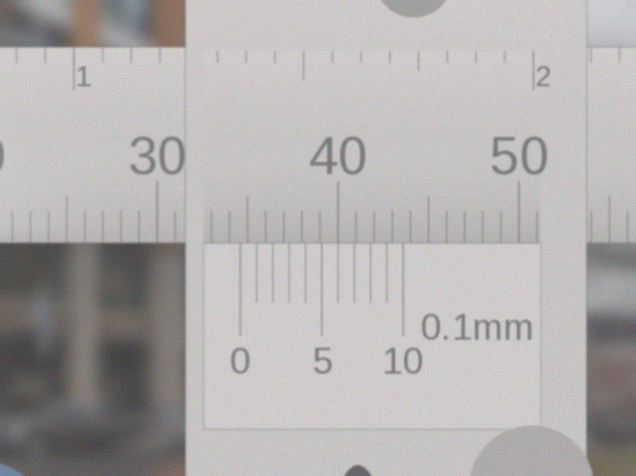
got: 34.6 mm
